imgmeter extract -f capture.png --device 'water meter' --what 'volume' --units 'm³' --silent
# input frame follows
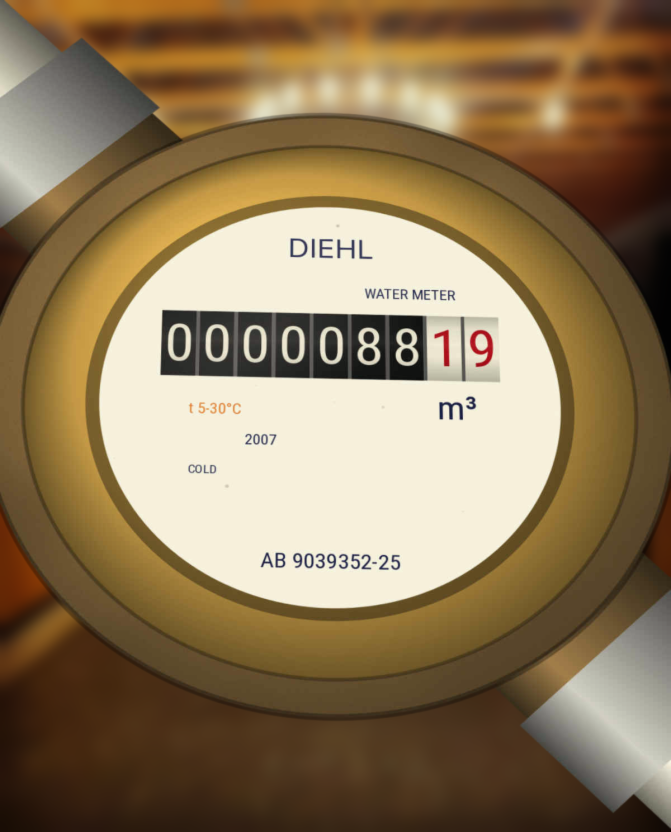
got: 88.19 m³
